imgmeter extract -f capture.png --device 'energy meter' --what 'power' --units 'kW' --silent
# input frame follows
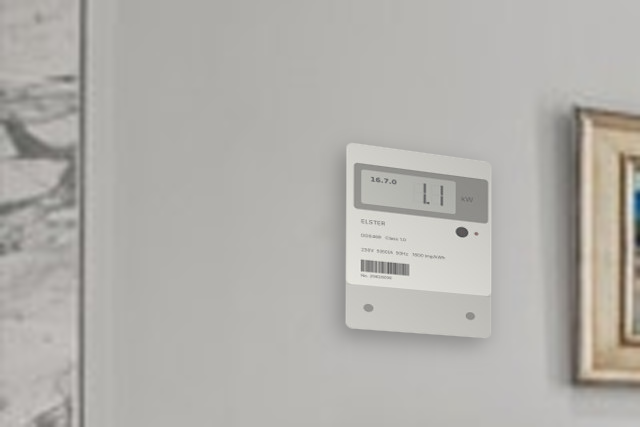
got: 1.1 kW
